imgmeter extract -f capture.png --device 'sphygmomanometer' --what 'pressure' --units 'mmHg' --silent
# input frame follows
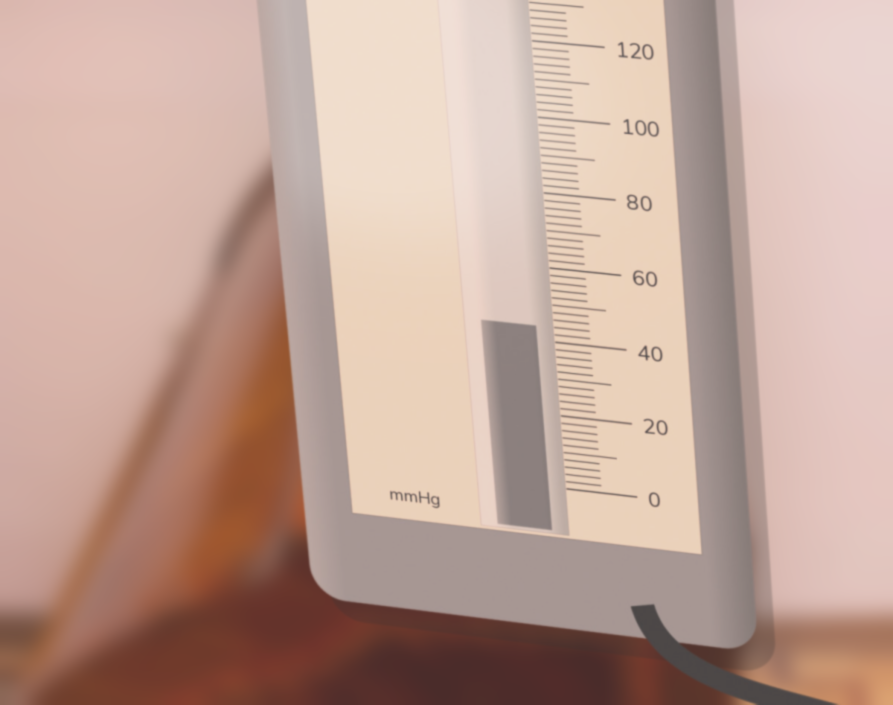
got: 44 mmHg
